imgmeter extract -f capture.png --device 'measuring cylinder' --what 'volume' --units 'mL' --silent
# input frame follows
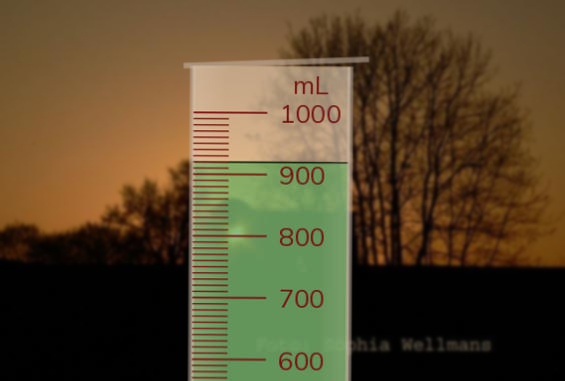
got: 920 mL
